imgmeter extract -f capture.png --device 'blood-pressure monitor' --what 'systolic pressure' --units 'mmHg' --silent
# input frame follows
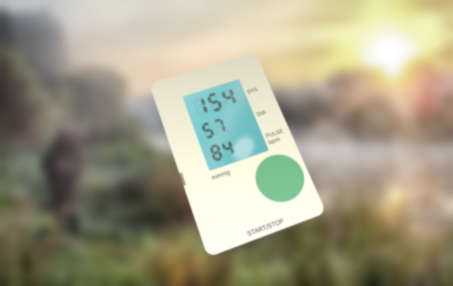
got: 154 mmHg
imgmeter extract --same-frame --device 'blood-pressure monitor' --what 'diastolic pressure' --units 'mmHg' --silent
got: 57 mmHg
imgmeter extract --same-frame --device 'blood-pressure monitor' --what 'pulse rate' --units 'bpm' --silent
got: 84 bpm
